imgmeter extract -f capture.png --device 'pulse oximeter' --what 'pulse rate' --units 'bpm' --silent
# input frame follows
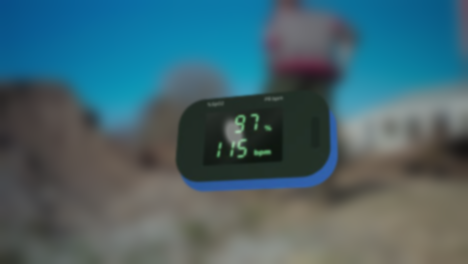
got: 115 bpm
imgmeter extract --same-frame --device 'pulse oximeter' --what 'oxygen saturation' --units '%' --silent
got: 97 %
